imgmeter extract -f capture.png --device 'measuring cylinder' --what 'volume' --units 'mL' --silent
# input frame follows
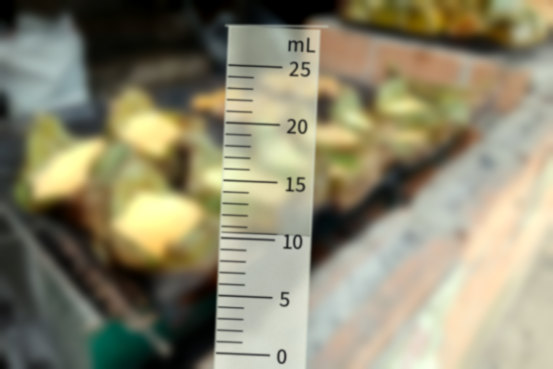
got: 10.5 mL
